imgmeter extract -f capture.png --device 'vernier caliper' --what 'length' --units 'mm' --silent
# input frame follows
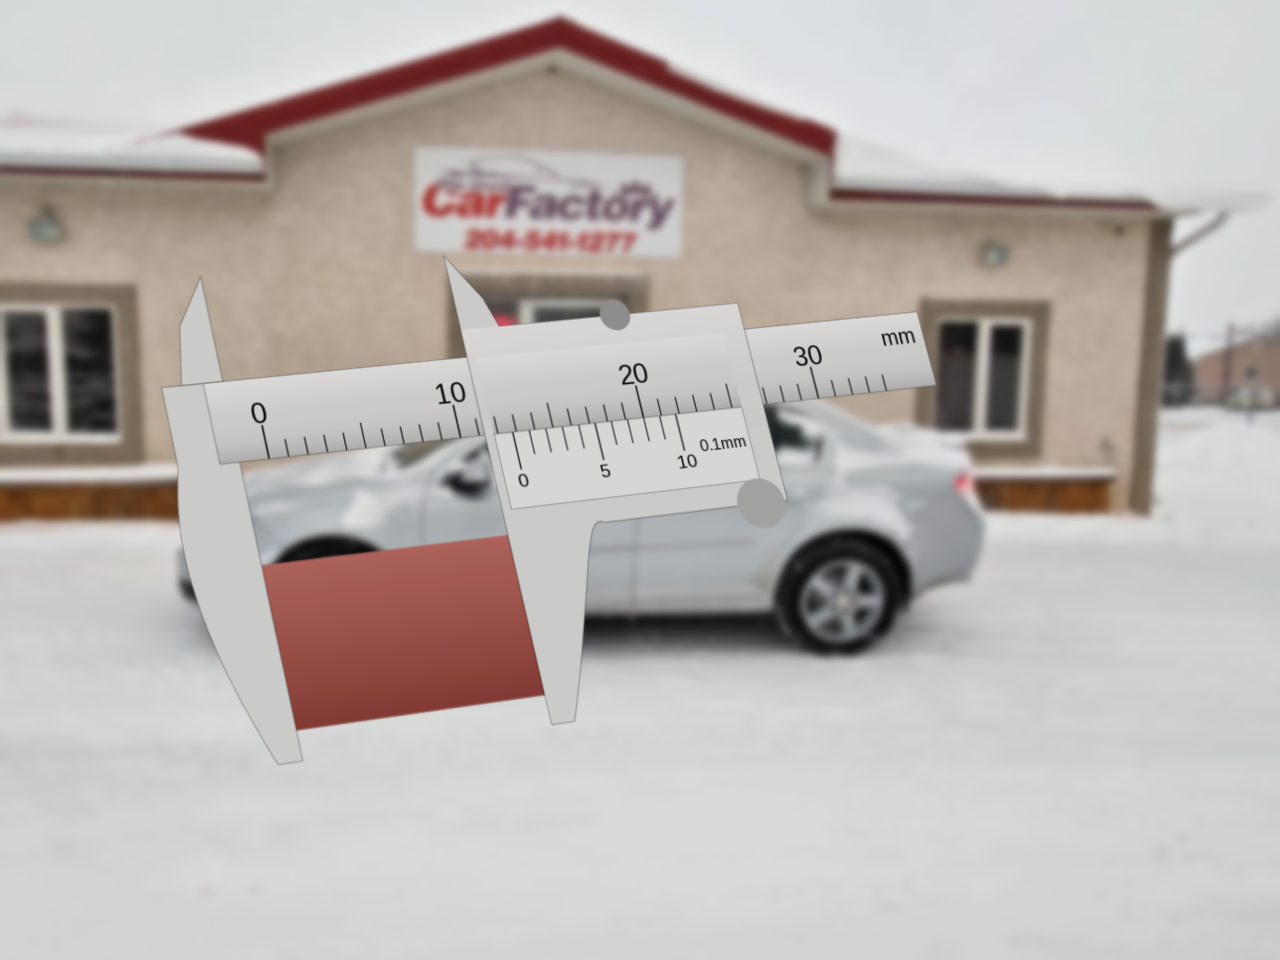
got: 12.8 mm
